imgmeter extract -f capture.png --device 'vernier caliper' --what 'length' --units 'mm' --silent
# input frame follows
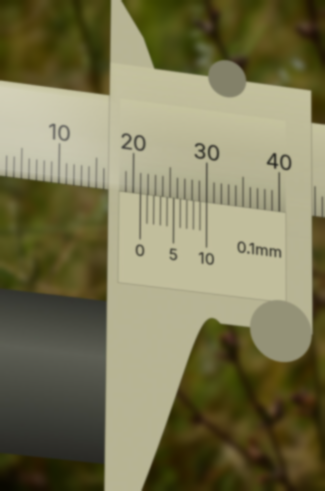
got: 21.0 mm
